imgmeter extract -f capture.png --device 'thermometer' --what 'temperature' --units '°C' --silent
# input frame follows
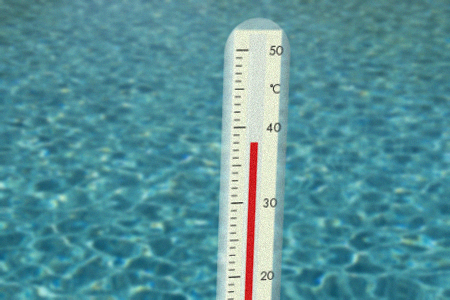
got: 38 °C
